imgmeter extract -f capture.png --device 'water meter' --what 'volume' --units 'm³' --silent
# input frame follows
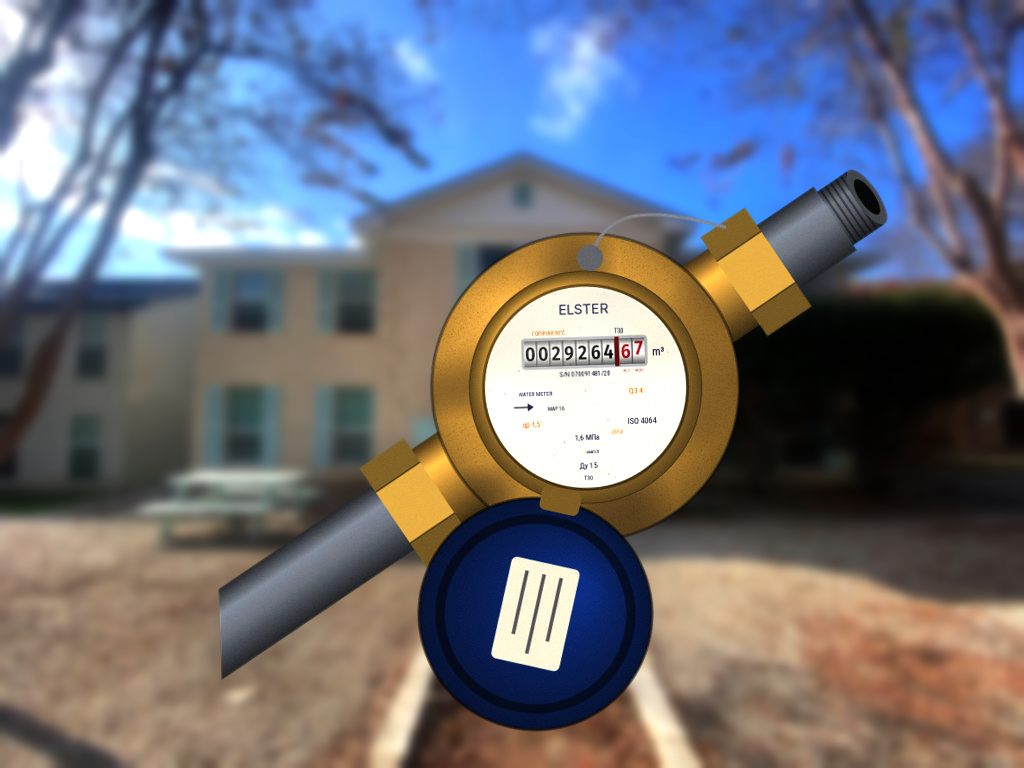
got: 29264.67 m³
